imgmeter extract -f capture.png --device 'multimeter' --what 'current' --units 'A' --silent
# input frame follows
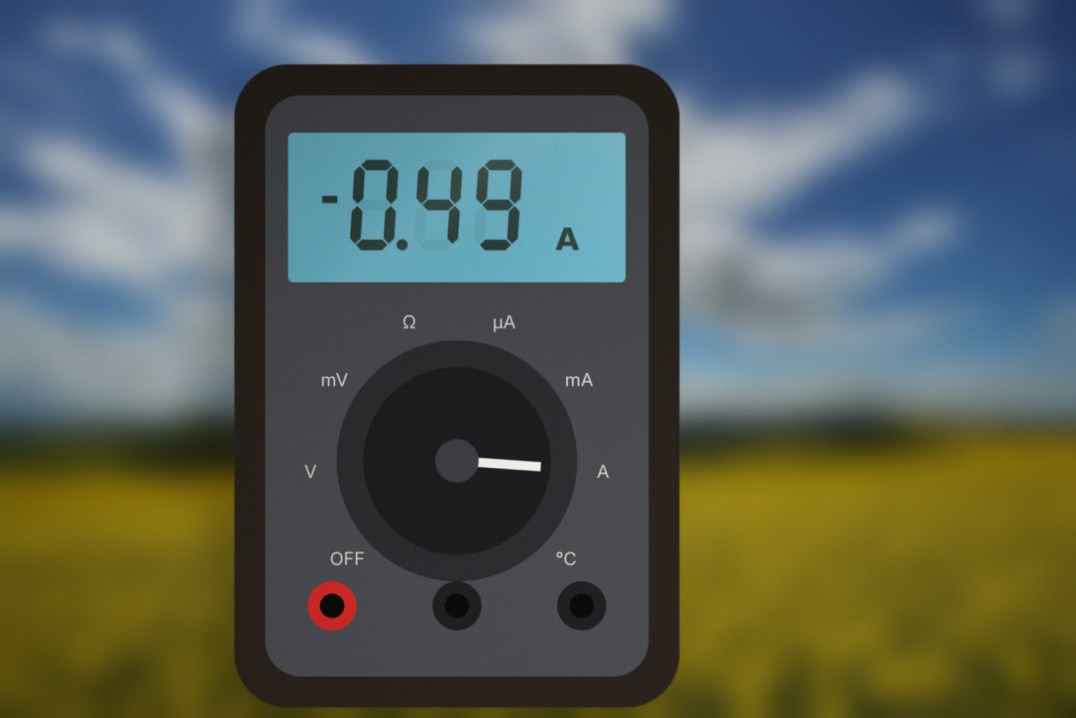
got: -0.49 A
